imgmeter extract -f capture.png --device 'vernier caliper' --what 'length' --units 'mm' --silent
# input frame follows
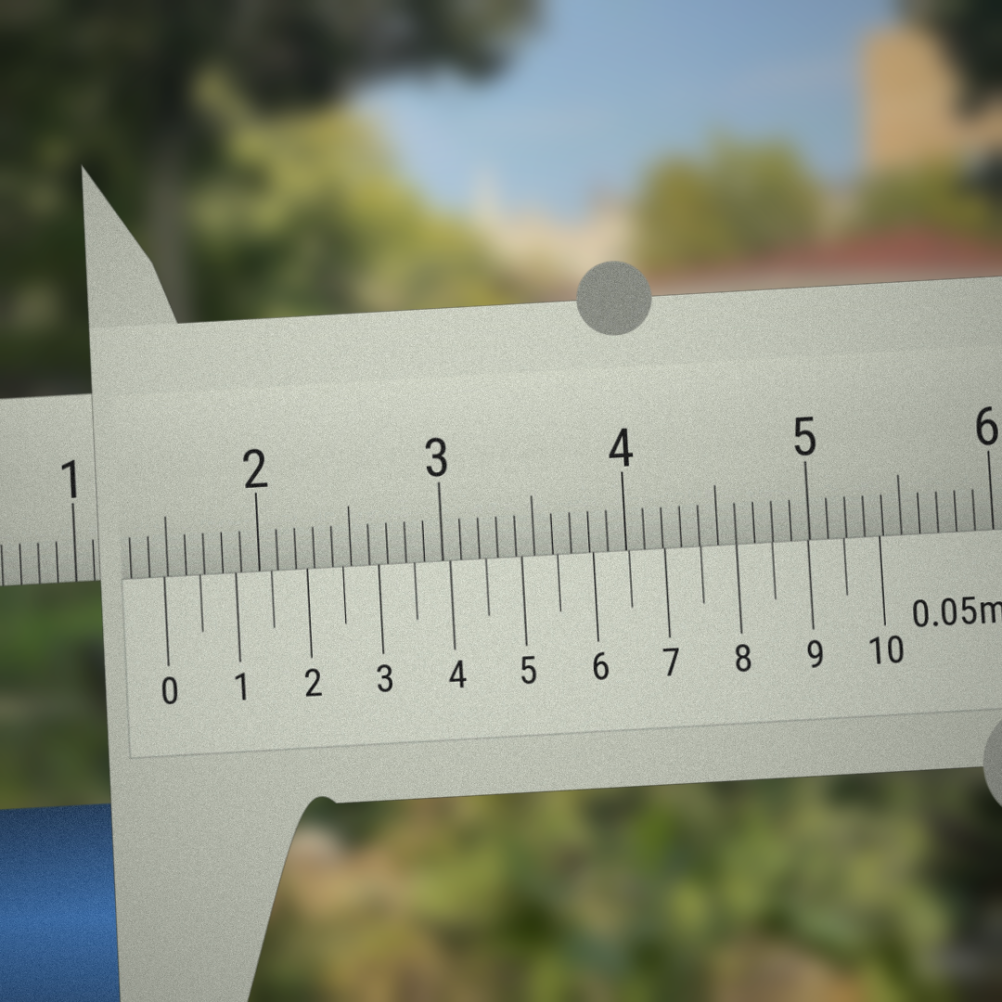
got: 14.8 mm
